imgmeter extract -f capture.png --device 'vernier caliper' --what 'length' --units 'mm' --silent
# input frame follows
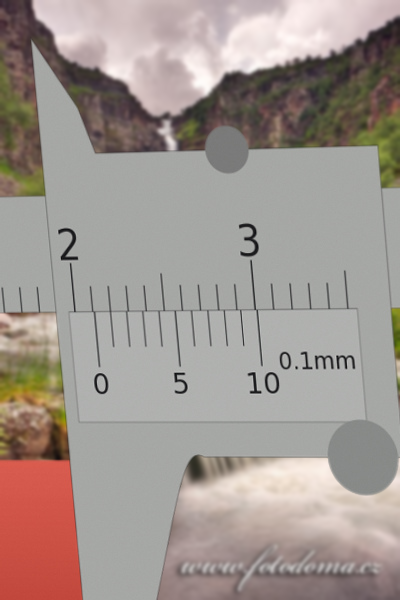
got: 21.1 mm
